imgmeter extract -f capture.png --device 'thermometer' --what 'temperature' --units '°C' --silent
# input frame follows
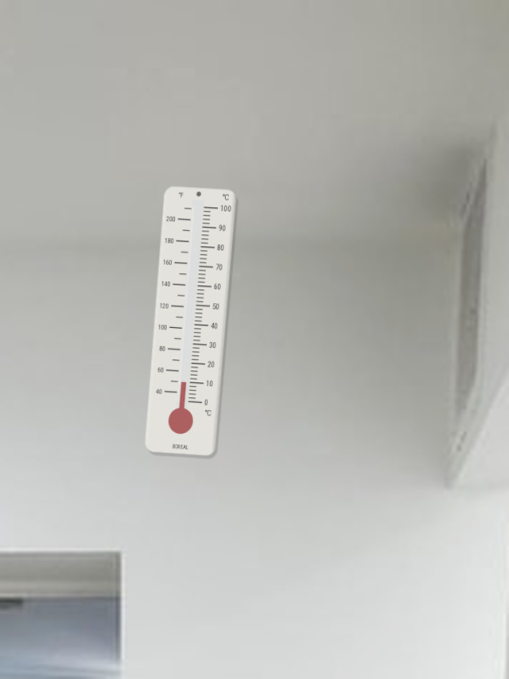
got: 10 °C
